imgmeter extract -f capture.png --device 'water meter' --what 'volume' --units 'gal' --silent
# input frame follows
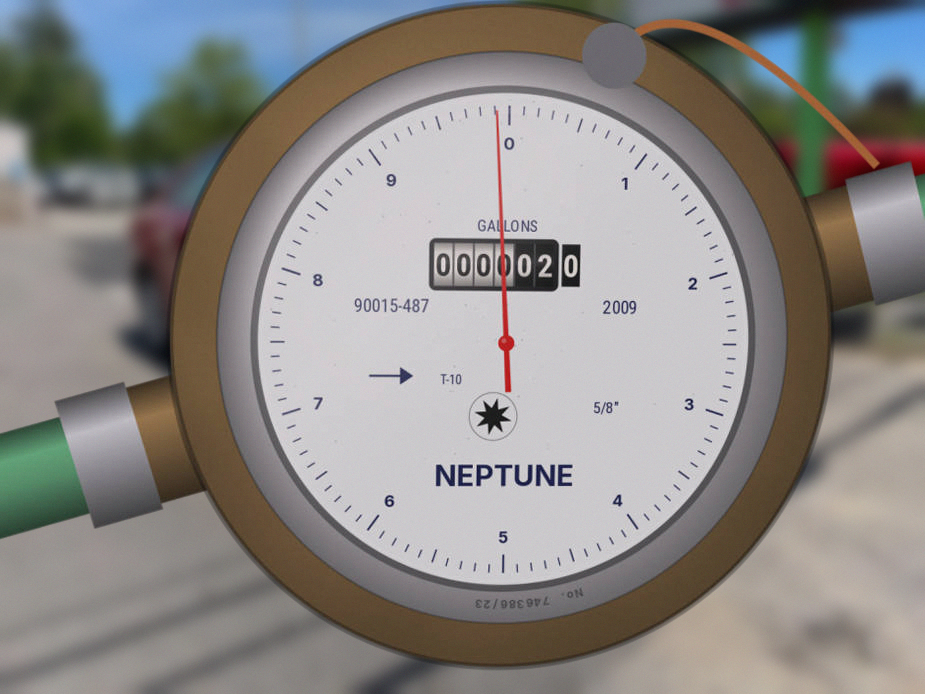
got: 19.9 gal
